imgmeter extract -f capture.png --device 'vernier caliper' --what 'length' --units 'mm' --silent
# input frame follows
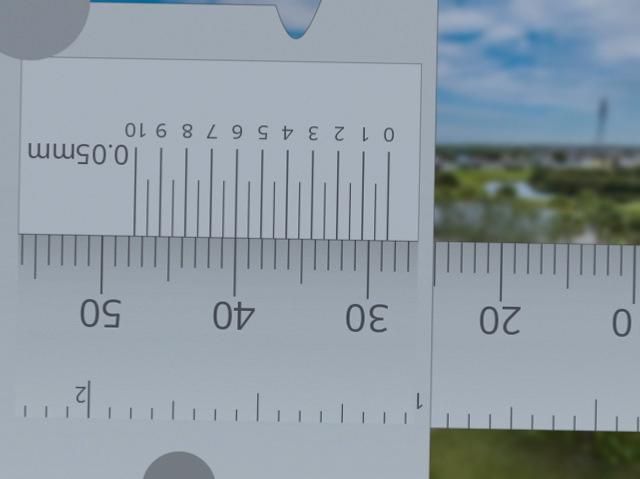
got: 28.6 mm
